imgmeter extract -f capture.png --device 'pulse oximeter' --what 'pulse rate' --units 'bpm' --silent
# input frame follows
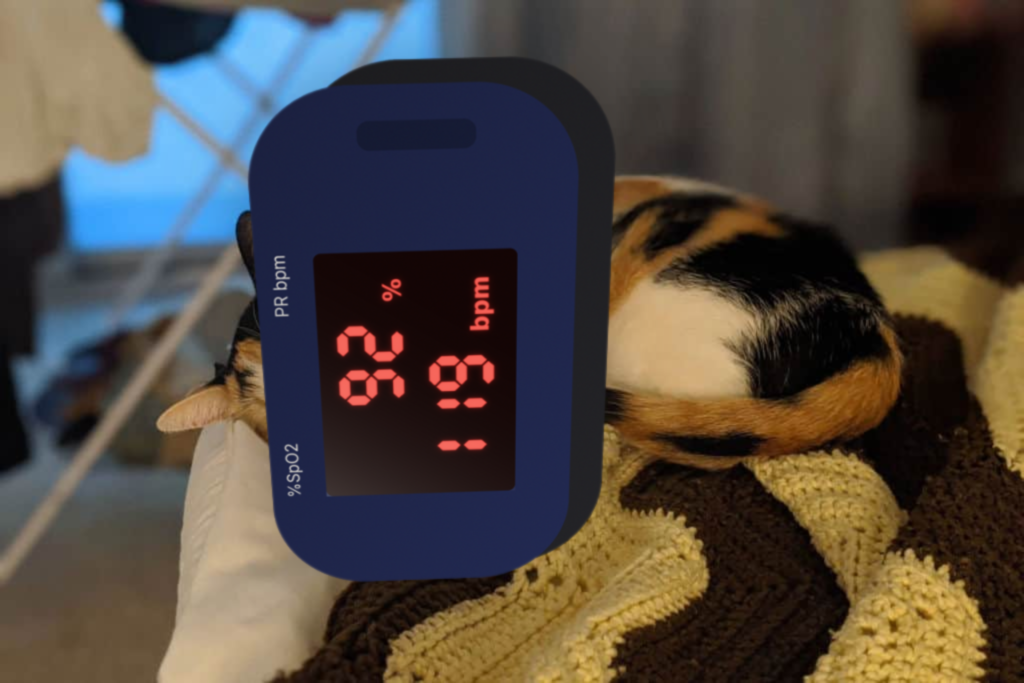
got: 119 bpm
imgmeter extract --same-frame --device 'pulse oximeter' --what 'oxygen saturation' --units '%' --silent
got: 92 %
